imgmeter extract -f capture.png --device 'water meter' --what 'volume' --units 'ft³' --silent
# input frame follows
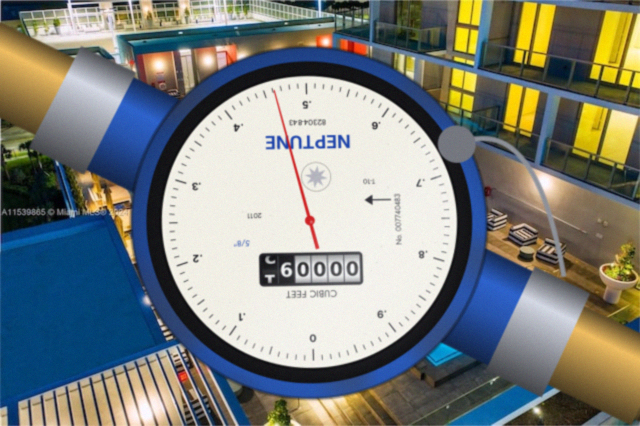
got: 91.46 ft³
